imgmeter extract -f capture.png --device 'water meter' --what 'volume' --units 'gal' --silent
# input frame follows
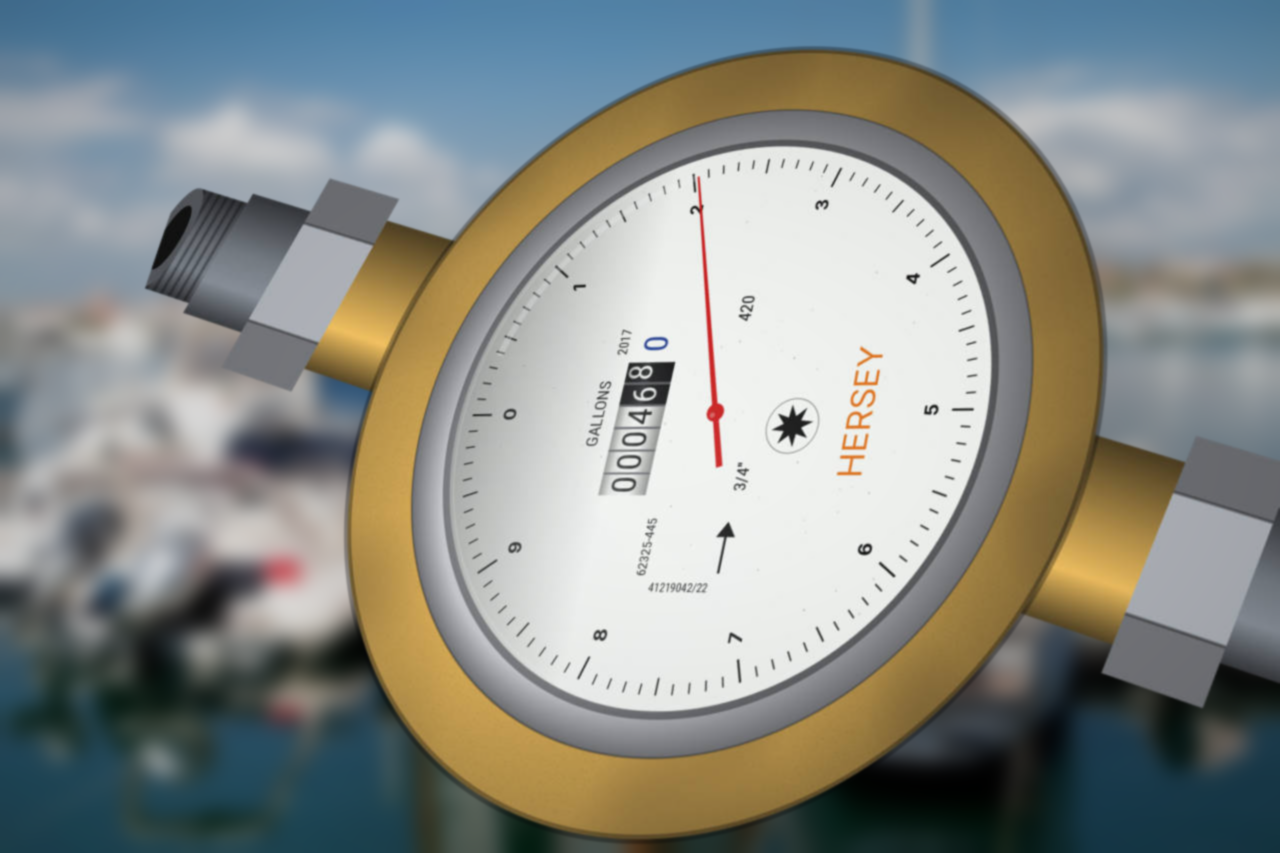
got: 4682.0 gal
